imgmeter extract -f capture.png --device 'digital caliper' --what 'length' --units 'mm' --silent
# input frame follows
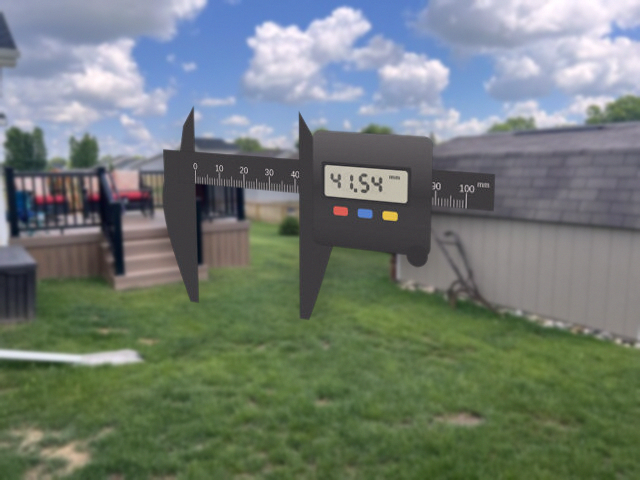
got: 41.54 mm
